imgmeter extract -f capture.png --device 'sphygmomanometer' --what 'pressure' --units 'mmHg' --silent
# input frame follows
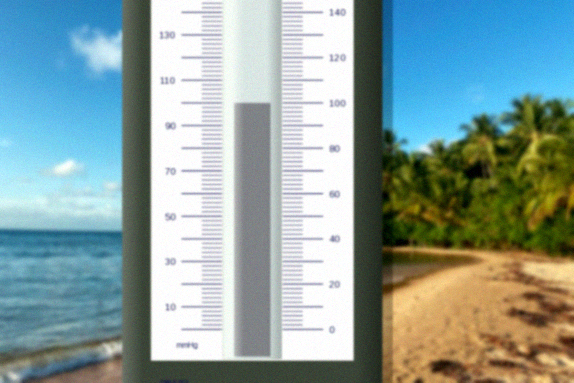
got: 100 mmHg
